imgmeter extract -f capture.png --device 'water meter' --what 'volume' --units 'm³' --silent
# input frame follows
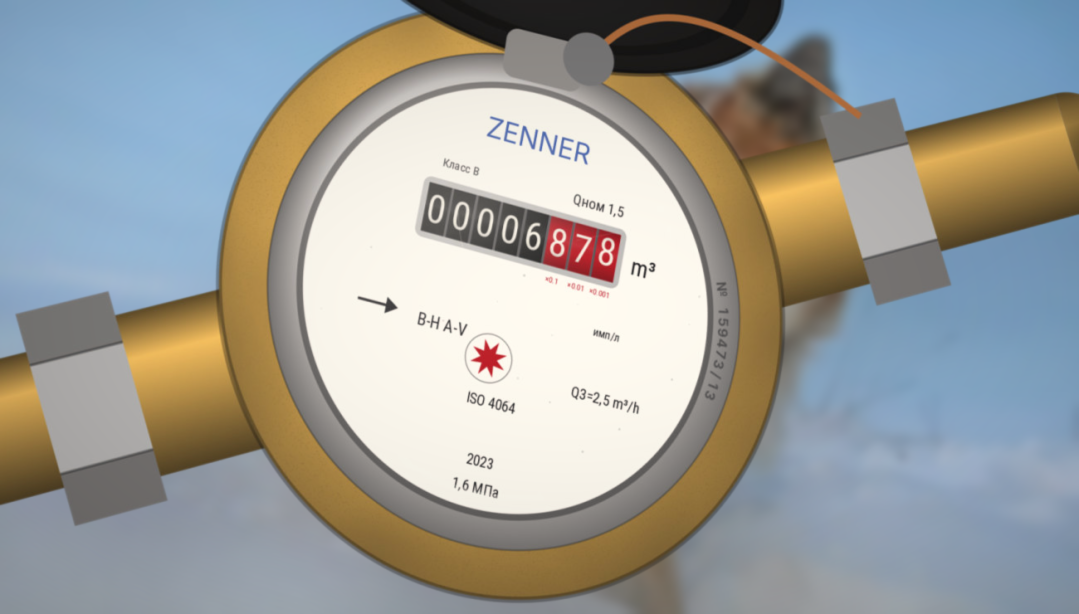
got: 6.878 m³
